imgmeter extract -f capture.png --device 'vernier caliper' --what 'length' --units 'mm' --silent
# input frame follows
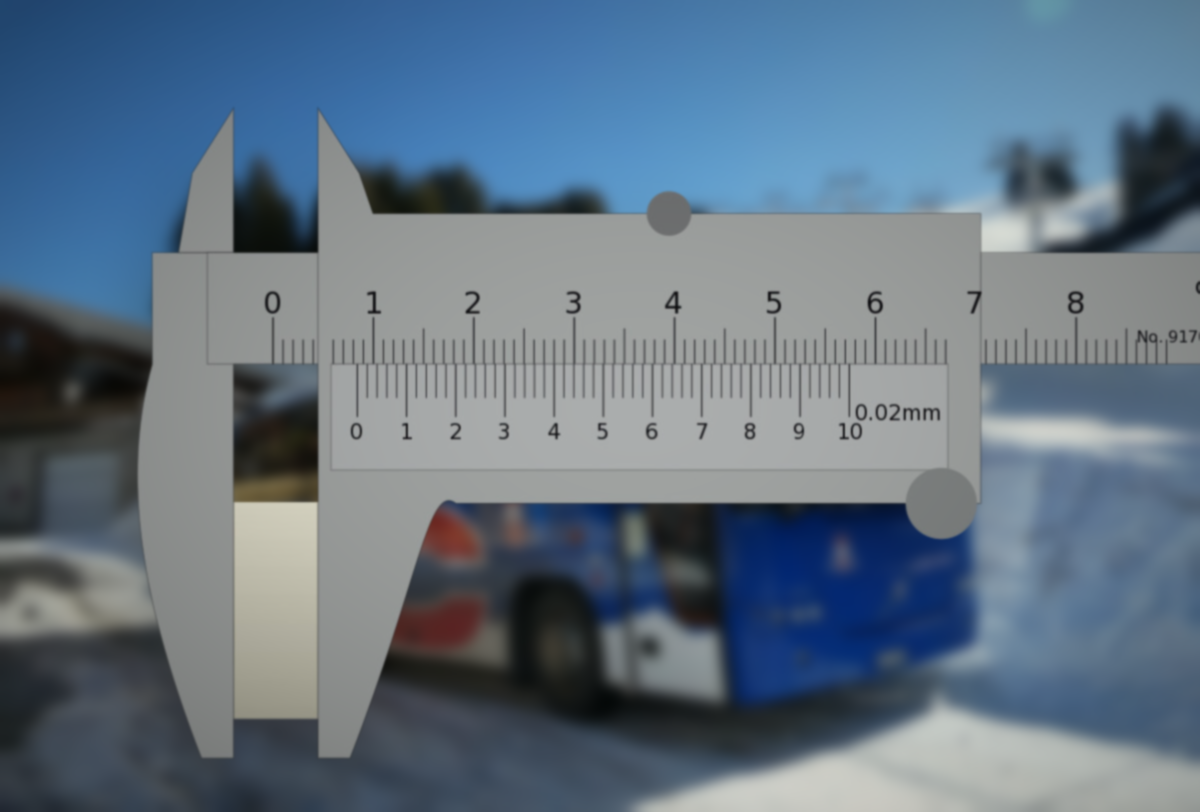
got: 8.4 mm
